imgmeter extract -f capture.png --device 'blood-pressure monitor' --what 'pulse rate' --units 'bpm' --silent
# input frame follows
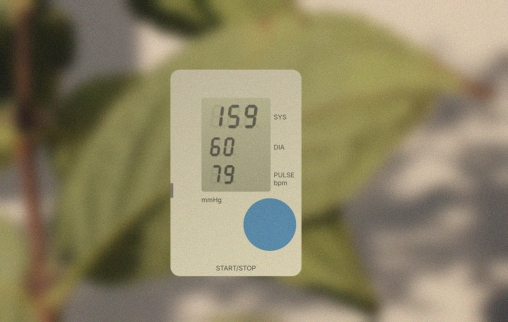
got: 79 bpm
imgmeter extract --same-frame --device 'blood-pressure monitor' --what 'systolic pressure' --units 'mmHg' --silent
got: 159 mmHg
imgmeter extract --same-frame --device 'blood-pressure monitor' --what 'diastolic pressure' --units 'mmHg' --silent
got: 60 mmHg
